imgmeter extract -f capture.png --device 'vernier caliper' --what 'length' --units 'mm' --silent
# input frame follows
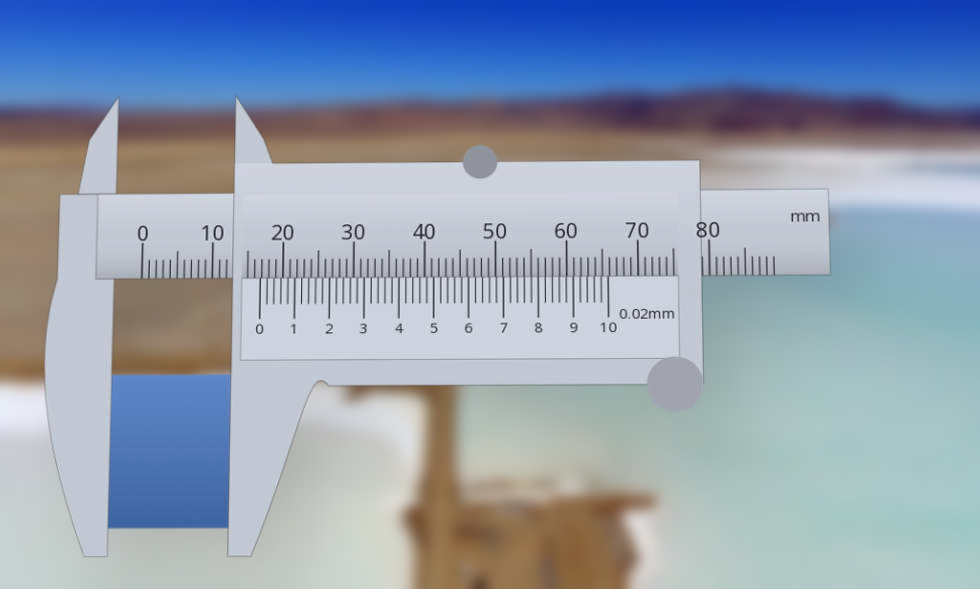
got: 16.8 mm
